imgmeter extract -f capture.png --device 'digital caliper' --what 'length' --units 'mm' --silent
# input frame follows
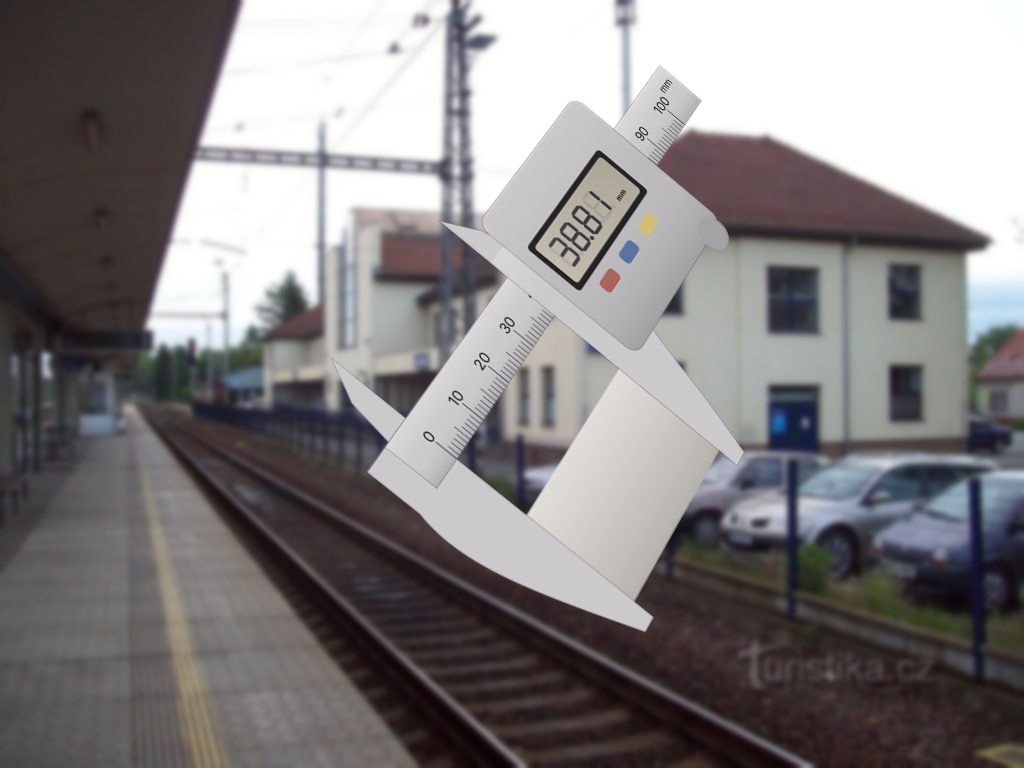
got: 38.81 mm
